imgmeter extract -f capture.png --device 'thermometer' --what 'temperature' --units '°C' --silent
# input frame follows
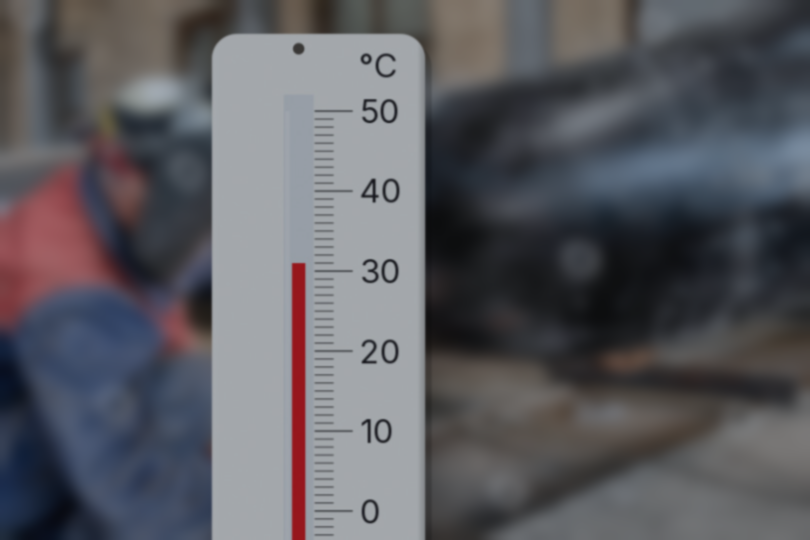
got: 31 °C
